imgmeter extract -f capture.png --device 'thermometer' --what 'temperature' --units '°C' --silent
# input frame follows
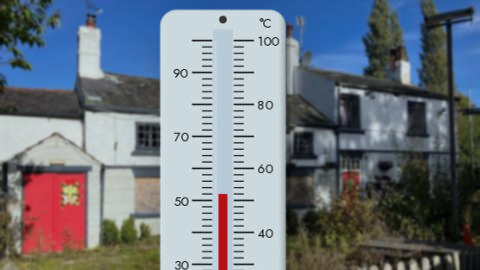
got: 52 °C
